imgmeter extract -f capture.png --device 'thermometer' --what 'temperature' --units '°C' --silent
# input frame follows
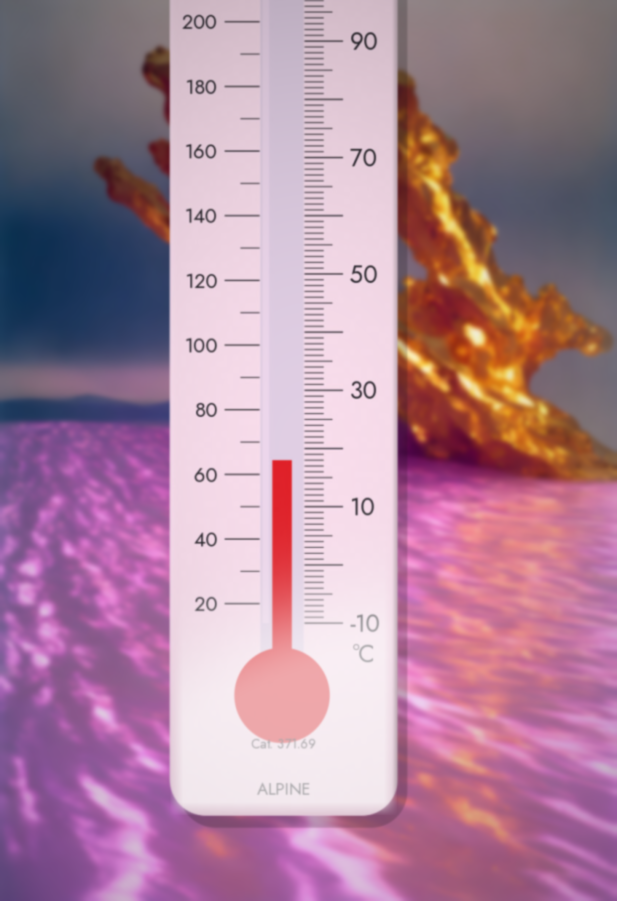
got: 18 °C
